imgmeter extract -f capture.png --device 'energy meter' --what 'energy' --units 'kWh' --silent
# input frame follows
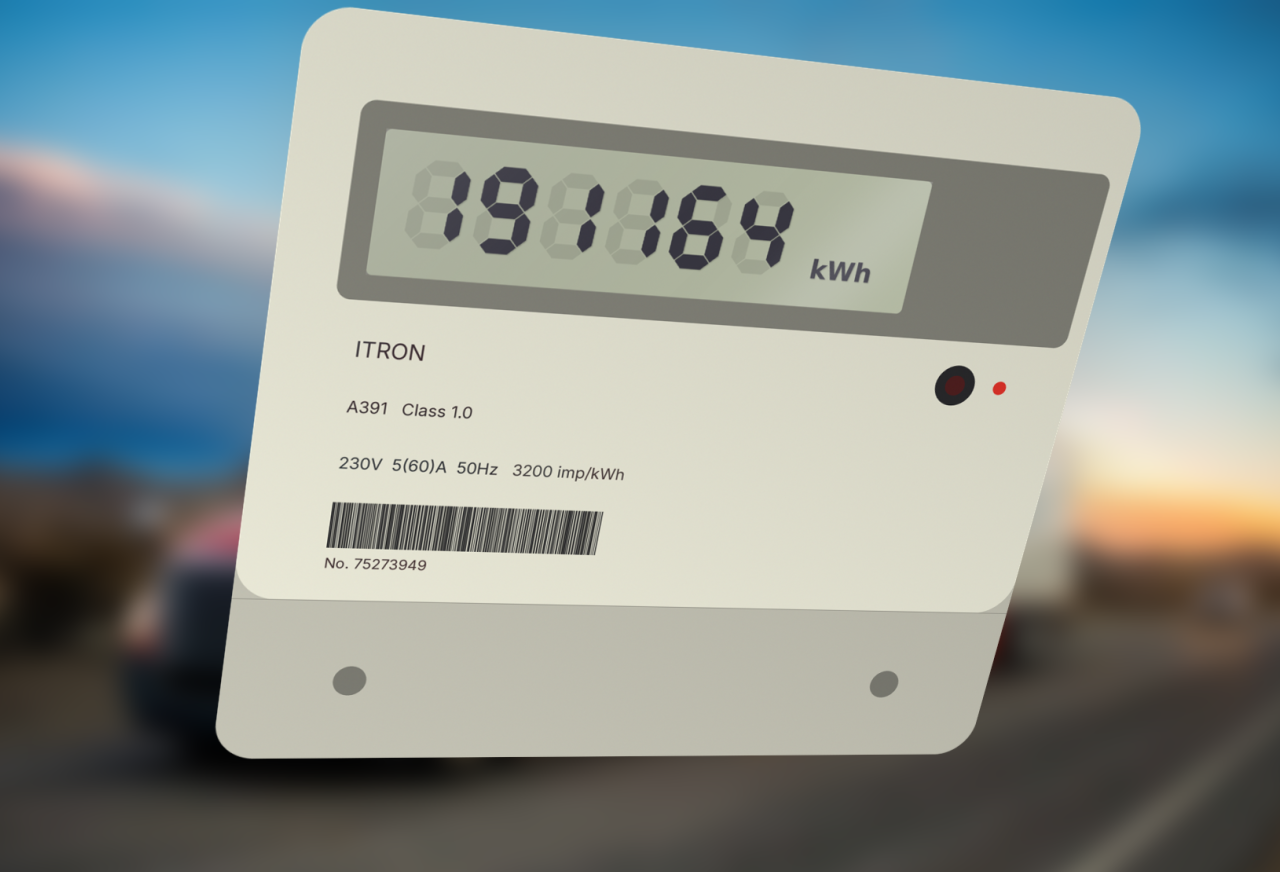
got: 191164 kWh
